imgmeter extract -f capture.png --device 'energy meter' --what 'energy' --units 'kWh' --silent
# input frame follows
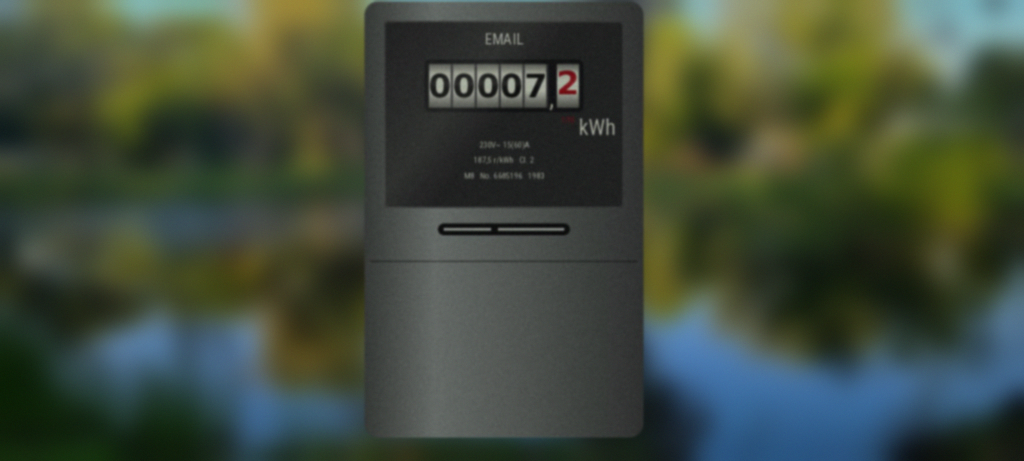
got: 7.2 kWh
